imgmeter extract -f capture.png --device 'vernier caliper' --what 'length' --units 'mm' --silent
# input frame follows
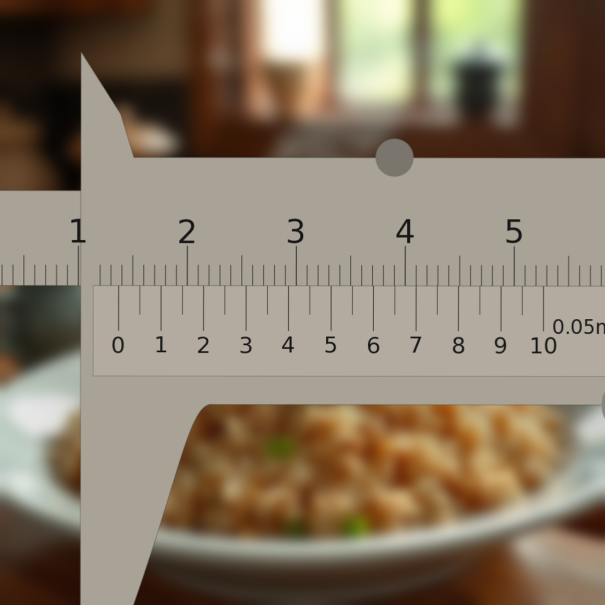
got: 13.7 mm
